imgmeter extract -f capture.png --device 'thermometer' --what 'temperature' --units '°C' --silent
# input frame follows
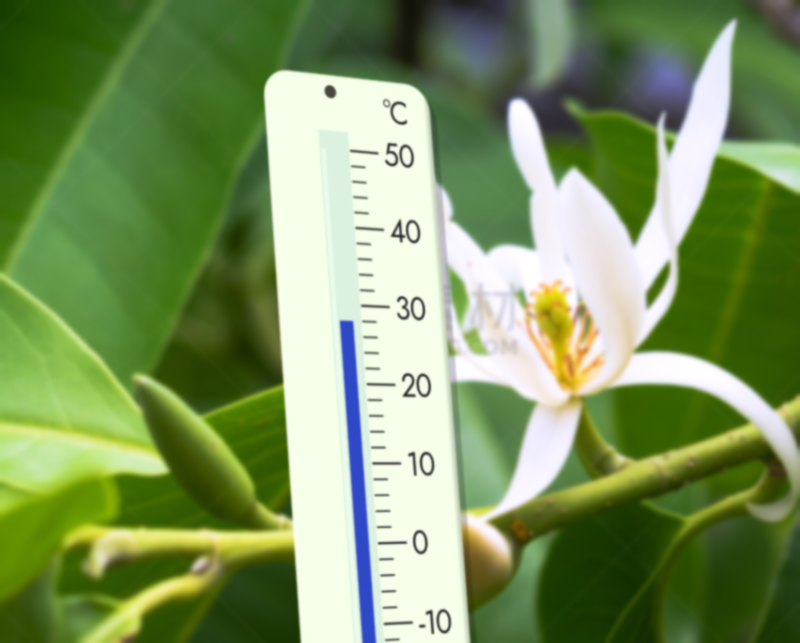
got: 28 °C
